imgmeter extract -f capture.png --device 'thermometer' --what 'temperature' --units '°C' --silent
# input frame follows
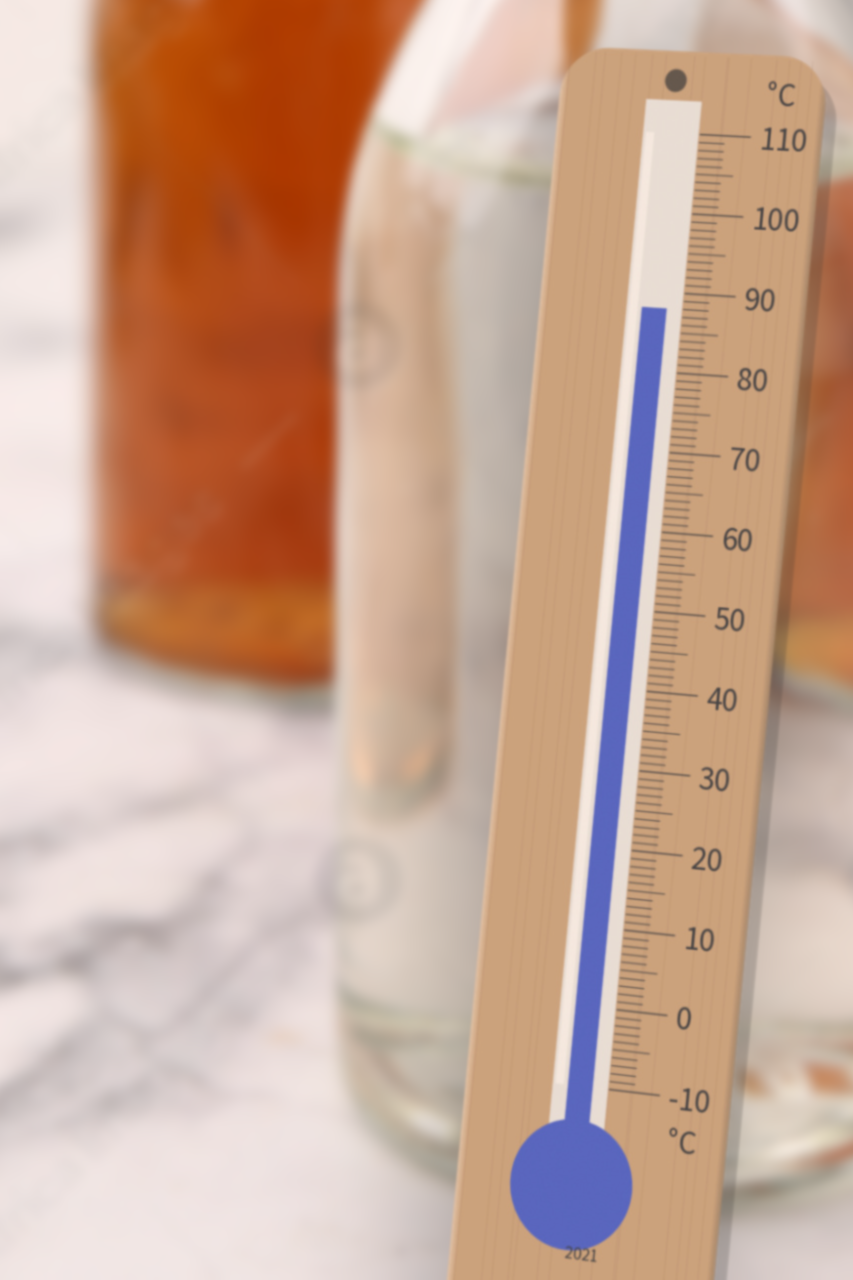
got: 88 °C
